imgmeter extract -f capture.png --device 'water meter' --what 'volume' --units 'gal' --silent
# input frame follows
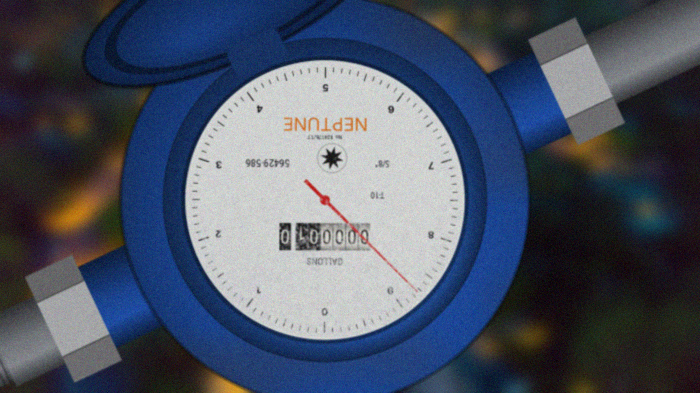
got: 8.7 gal
